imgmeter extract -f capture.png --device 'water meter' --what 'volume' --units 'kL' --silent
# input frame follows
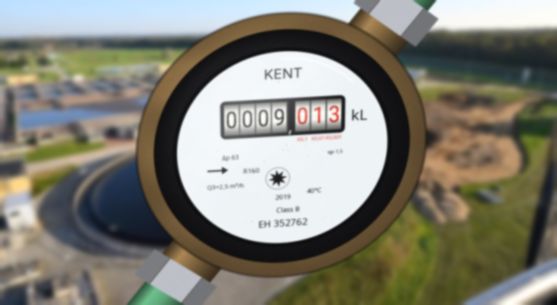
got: 9.013 kL
